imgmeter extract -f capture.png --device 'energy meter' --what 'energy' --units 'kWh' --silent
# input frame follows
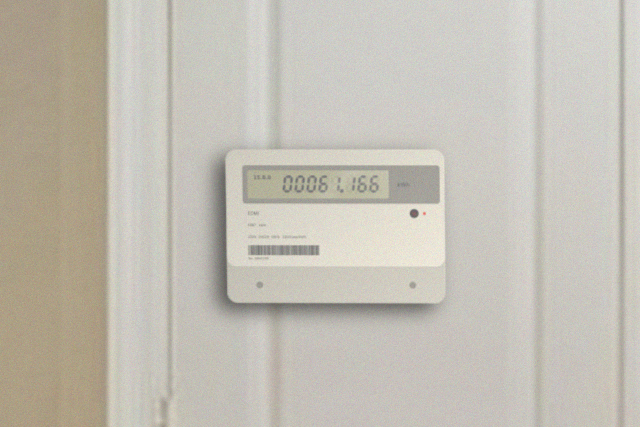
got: 61.166 kWh
